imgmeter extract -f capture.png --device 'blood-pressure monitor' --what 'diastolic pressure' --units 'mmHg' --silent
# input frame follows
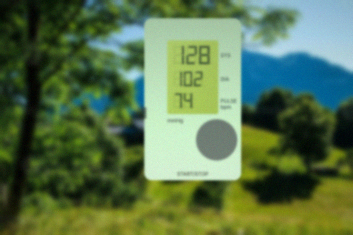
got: 102 mmHg
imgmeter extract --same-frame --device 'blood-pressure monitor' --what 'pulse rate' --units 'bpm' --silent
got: 74 bpm
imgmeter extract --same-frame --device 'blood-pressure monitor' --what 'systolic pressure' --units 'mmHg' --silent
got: 128 mmHg
